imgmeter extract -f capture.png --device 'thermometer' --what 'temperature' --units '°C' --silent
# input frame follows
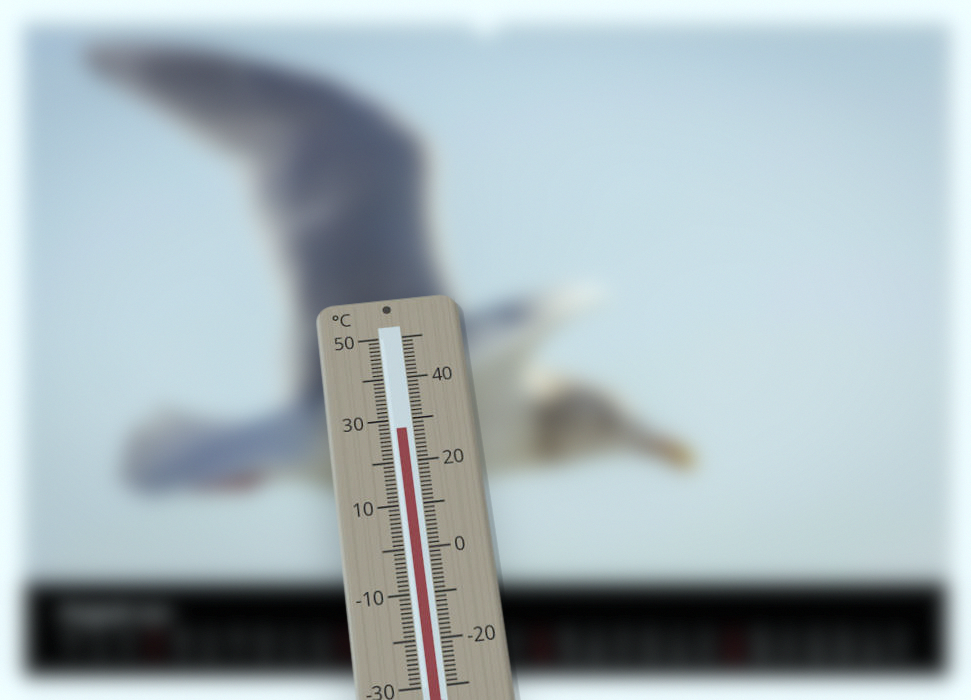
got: 28 °C
